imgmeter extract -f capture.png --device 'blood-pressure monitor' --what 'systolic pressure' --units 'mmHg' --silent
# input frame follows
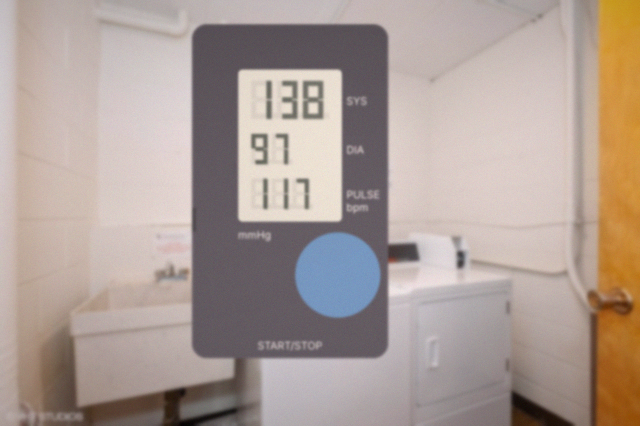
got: 138 mmHg
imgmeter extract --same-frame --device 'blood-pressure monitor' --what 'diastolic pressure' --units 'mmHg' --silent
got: 97 mmHg
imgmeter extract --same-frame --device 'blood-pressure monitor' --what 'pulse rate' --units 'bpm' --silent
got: 117 bpm
